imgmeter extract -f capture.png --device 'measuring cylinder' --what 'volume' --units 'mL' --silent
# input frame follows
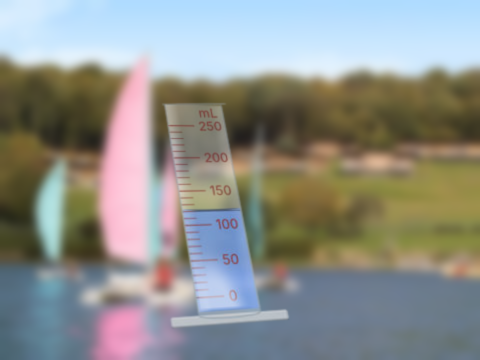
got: 120 mL
